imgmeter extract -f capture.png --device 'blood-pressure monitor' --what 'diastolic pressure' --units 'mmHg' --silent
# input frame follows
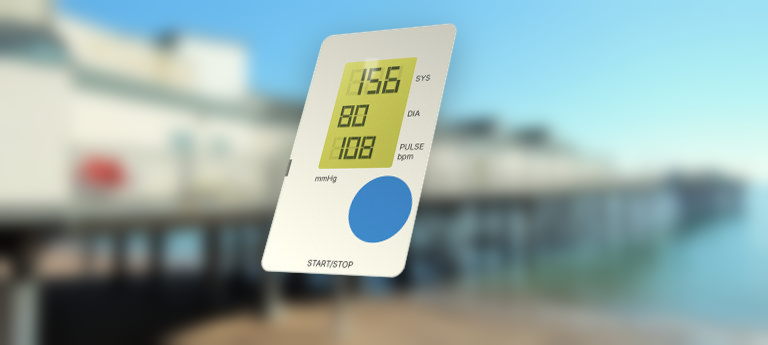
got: 80 mmHg
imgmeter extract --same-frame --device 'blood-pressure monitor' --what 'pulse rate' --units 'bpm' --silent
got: 108 bpm
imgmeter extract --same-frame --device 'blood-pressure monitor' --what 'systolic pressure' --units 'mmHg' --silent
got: 156 mmHg
